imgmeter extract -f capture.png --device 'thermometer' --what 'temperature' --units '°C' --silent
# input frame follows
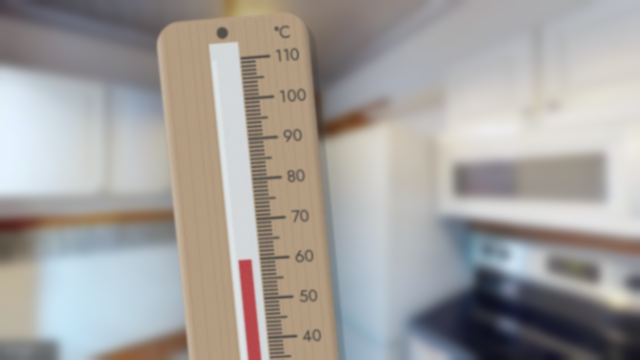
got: 60 °C
